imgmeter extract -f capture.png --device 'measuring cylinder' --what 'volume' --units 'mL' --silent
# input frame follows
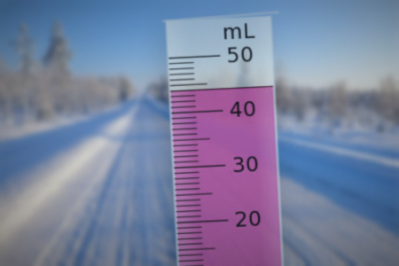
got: 44 mL
